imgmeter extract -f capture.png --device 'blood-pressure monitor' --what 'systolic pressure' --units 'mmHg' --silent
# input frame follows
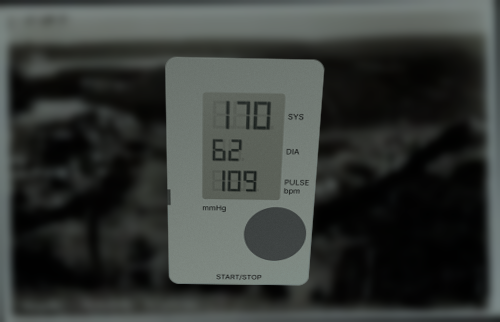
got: 170 mmHg
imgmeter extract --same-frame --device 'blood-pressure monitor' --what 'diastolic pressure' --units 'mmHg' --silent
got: 62 mmHg
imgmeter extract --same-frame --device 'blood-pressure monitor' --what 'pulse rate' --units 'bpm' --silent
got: 109 bpm
